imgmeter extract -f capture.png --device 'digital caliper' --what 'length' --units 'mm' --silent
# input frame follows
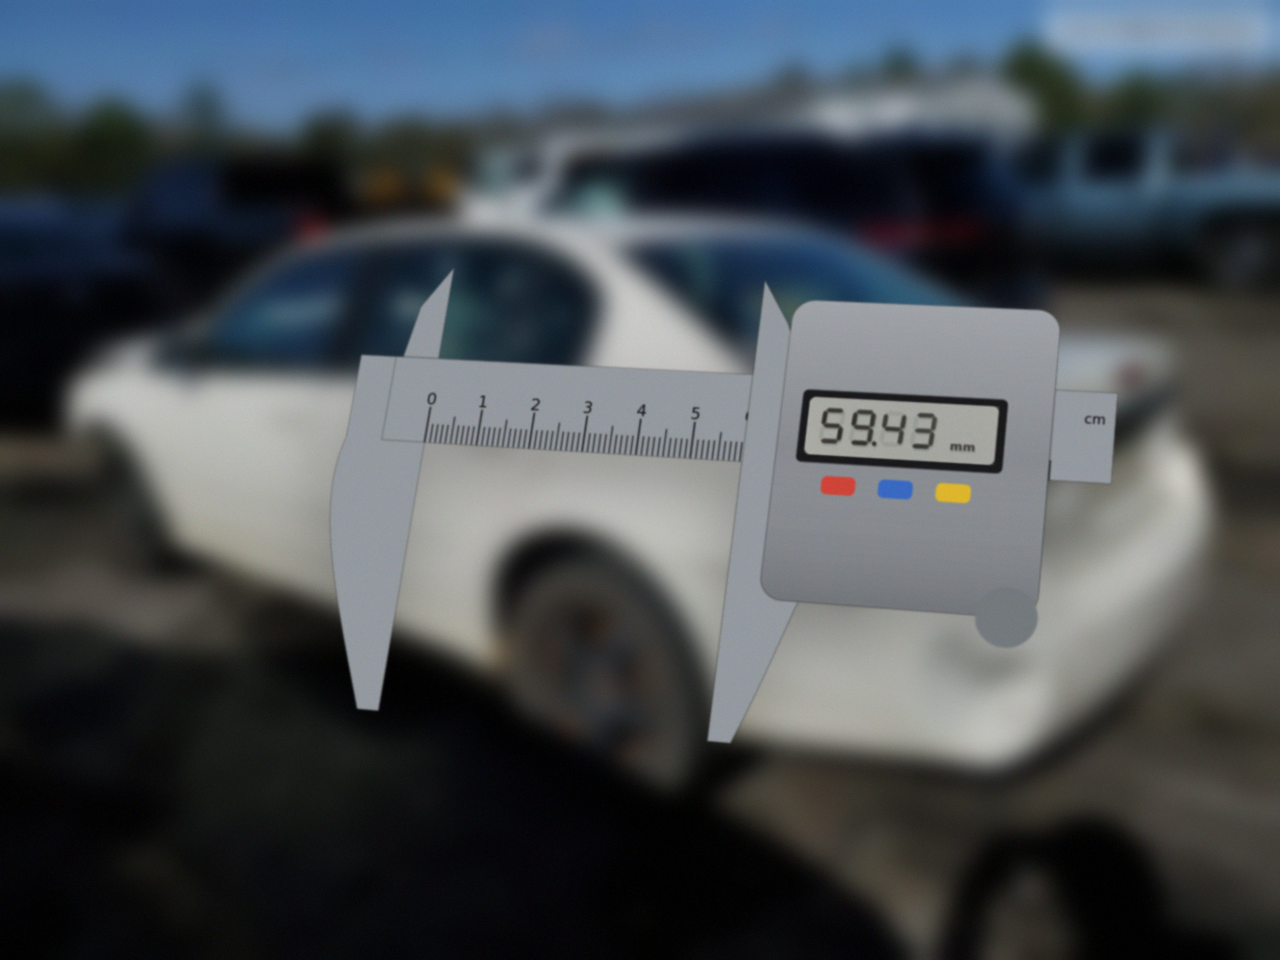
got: 59.43 mm
